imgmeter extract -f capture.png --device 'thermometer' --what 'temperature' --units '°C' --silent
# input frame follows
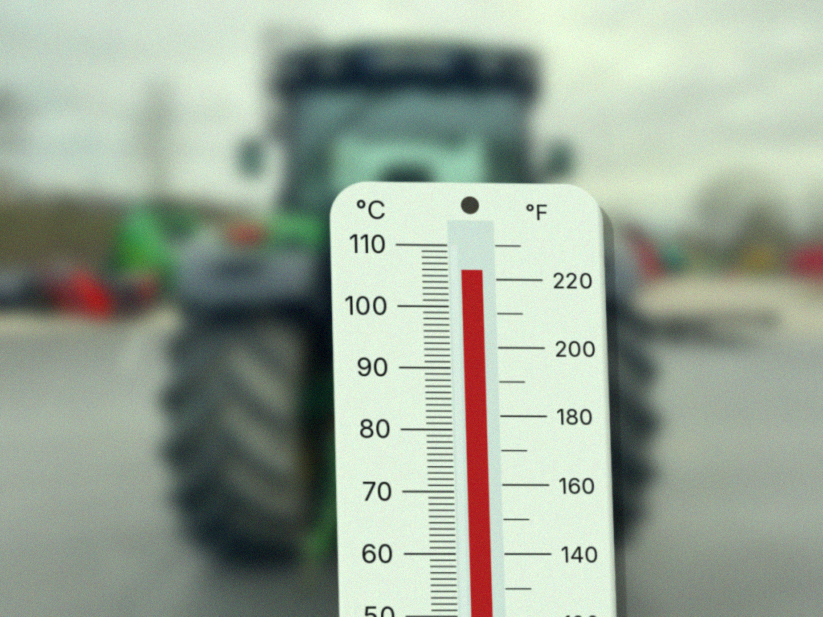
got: 106 °C
